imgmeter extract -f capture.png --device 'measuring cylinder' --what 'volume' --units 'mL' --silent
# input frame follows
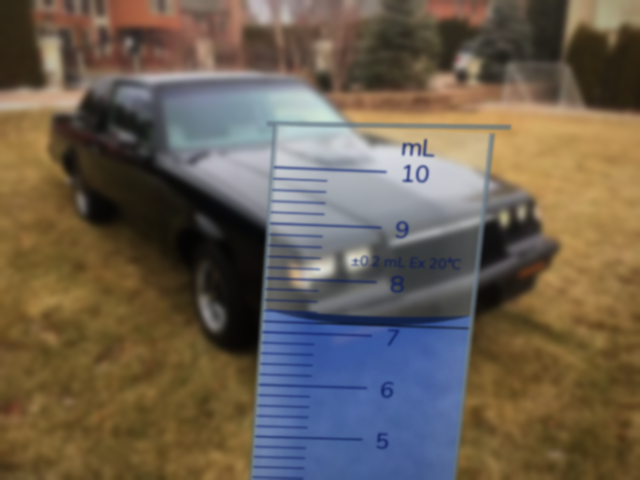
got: 7.2 mL
